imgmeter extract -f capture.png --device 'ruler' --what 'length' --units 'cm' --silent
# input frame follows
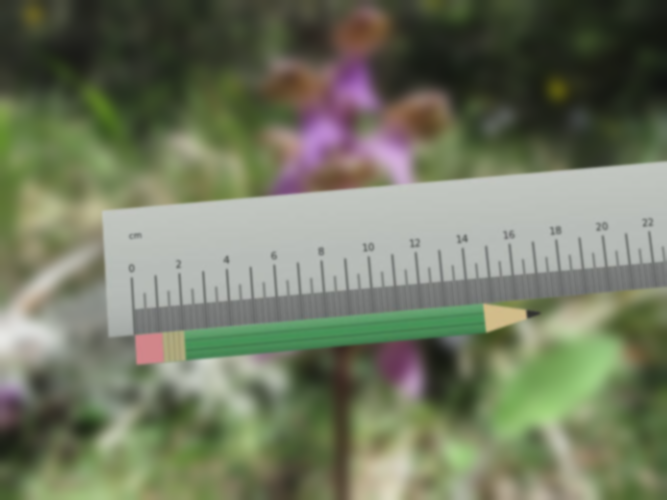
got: 17 cm
